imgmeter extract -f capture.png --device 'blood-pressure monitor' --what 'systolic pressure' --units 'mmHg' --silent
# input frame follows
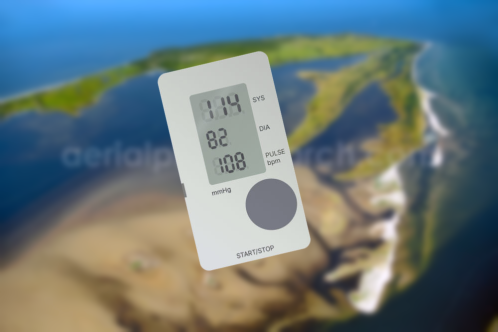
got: 114 mmHg
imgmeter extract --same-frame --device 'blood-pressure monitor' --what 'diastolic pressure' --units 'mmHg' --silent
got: 82 mmHg
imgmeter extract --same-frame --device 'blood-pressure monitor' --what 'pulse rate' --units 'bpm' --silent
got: 108 bpm
